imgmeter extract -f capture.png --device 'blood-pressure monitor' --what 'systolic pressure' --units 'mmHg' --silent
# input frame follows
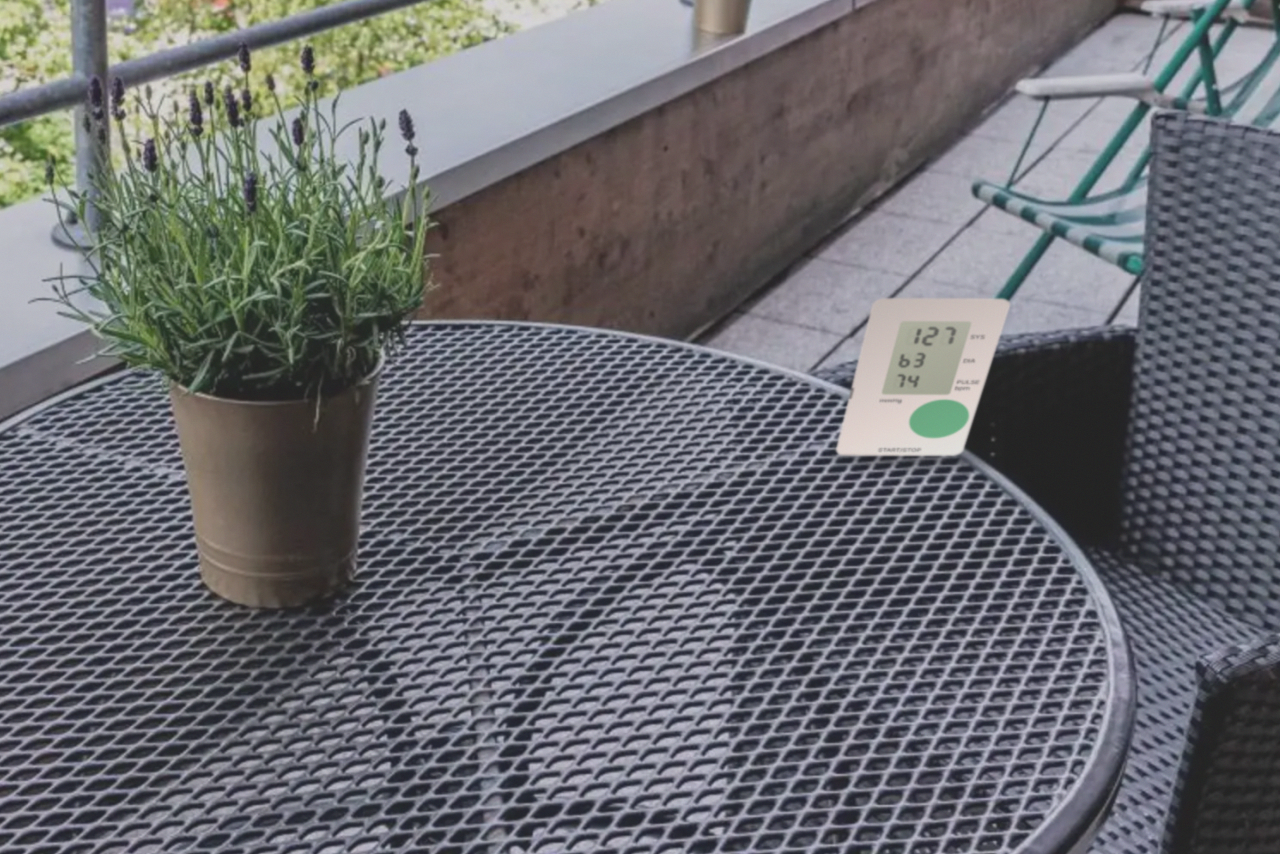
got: 127 mmHg
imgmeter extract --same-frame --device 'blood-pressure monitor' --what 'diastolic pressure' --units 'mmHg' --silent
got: 63 mmHg
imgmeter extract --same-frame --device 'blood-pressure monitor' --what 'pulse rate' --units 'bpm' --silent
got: 74 bpm
